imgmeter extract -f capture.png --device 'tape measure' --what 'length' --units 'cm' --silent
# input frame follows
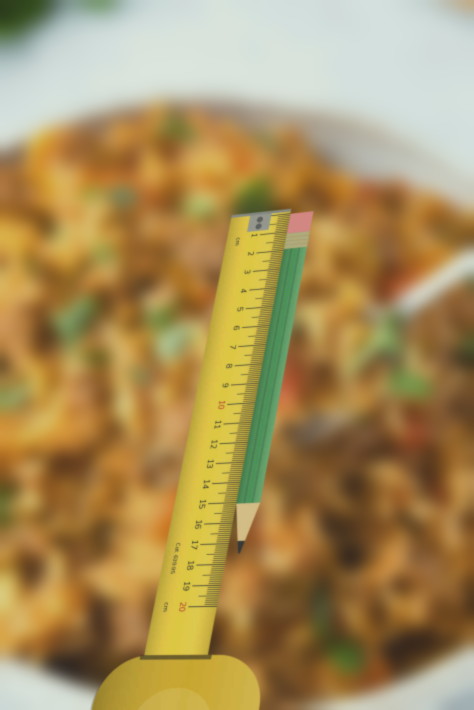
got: 17.5 cm
